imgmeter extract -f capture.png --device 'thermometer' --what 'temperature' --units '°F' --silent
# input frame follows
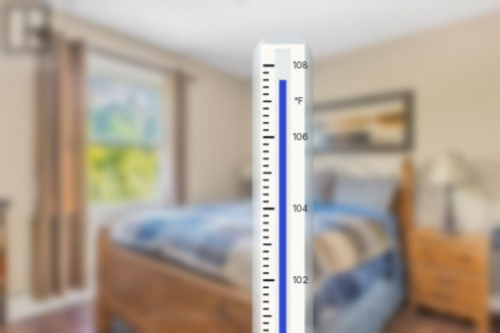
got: 107.6 °F
